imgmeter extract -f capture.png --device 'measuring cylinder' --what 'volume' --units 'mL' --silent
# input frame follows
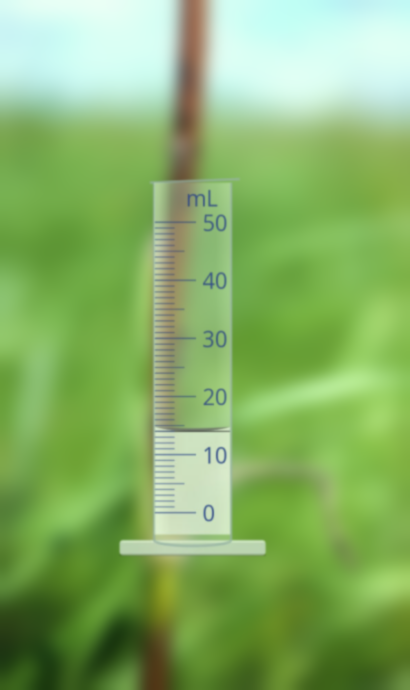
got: 14 mL
